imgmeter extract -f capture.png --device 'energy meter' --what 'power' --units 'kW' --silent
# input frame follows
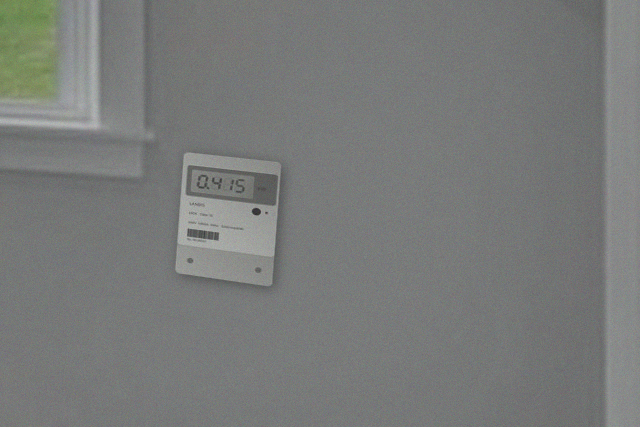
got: 0.415 kW
